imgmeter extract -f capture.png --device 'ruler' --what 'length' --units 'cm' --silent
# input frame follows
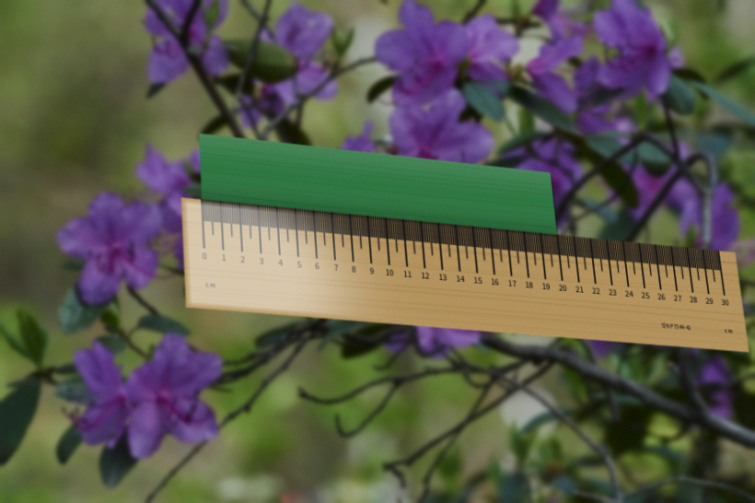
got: 20 cm
